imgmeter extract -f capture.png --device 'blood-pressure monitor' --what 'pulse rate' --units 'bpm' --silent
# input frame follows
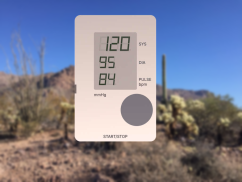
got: 84 bpm
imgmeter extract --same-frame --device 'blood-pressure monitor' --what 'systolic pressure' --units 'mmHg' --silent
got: 120 mmHg
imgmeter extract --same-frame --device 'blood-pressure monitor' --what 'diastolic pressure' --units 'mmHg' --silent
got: 95 mmHg
